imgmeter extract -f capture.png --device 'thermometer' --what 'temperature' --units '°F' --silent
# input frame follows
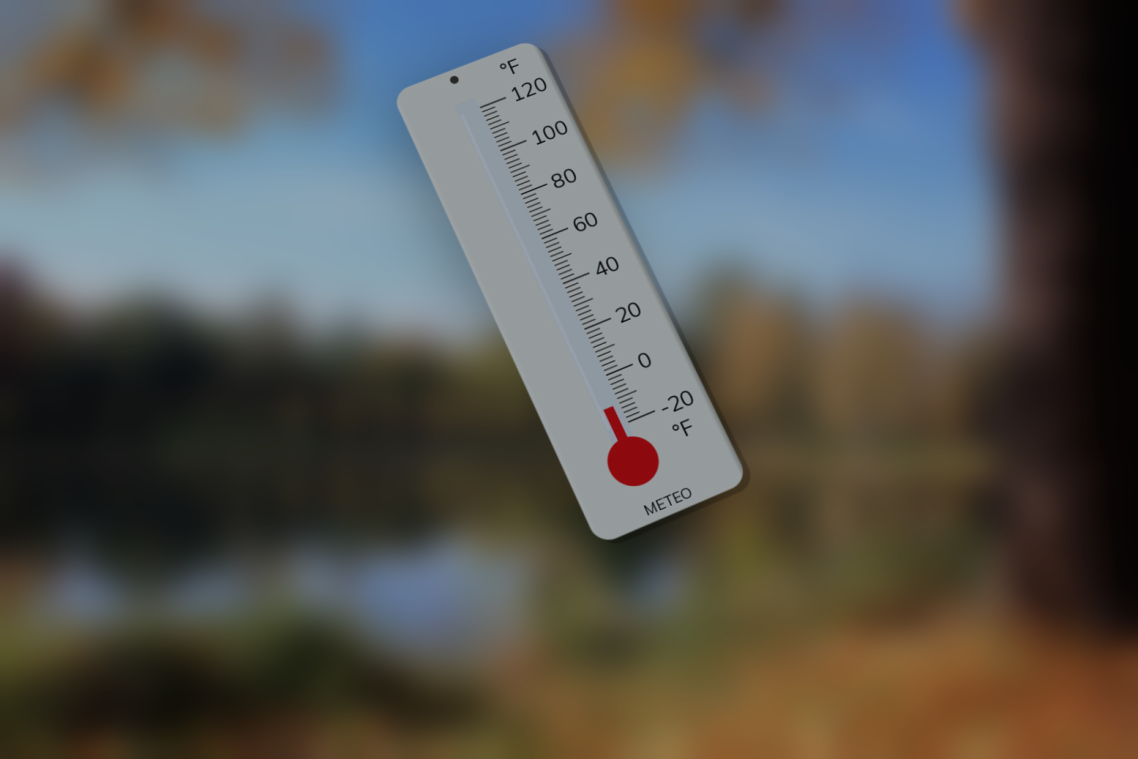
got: -12 °F
